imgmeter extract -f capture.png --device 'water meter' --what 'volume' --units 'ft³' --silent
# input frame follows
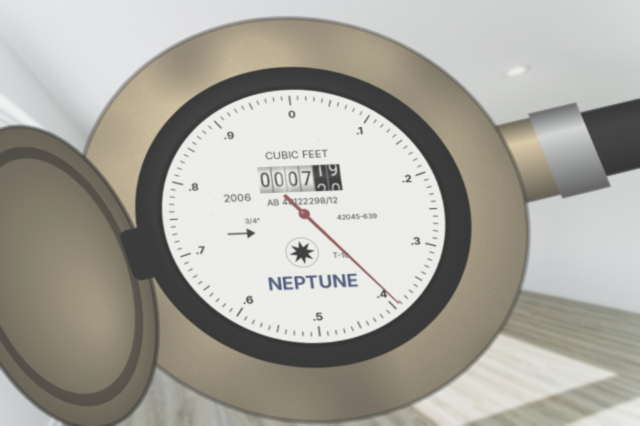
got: 719.39 ft³
